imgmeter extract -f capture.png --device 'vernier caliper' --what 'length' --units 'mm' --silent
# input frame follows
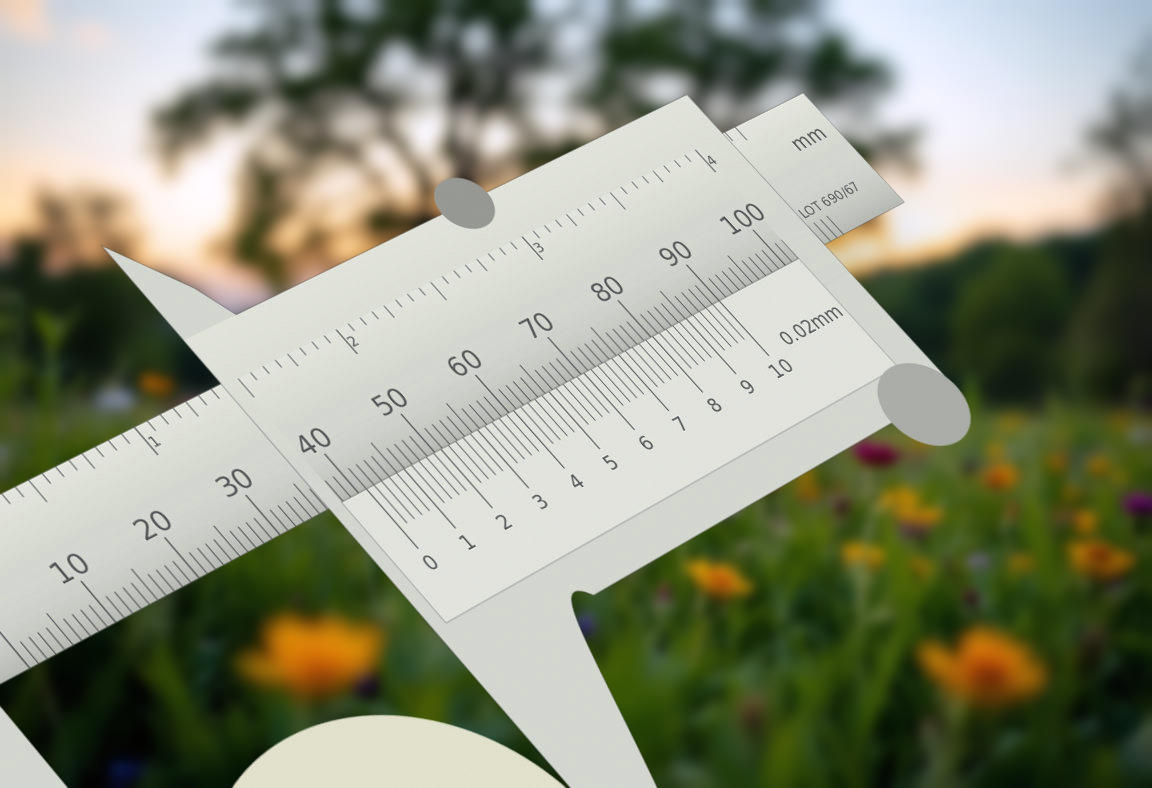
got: 41.0 mm
